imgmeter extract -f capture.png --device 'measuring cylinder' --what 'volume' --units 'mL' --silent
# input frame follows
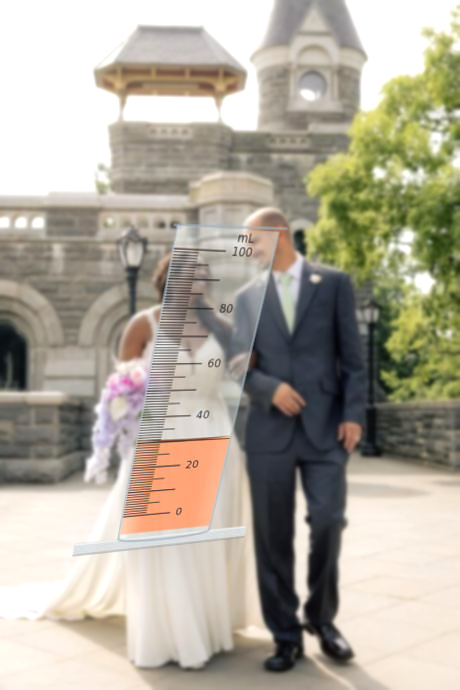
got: 30 mL
